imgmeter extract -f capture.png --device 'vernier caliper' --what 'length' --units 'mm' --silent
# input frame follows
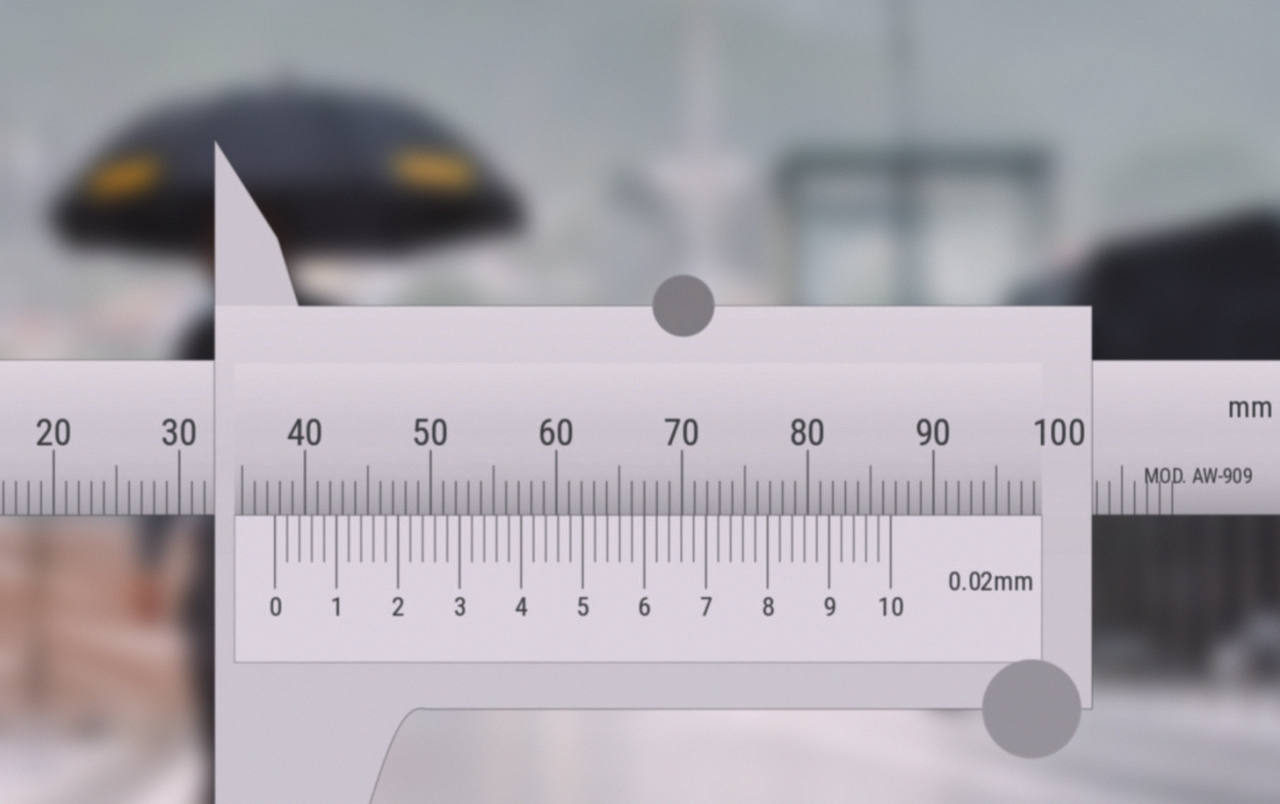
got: 37.6 mm
